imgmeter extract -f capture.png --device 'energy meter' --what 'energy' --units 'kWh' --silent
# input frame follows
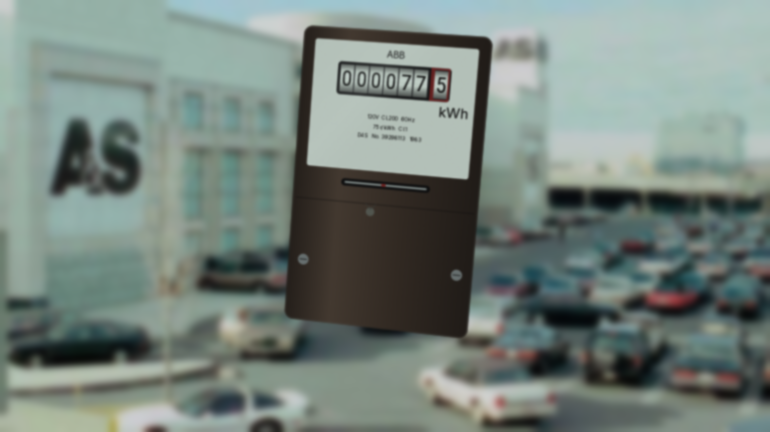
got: 77.5 kWh
